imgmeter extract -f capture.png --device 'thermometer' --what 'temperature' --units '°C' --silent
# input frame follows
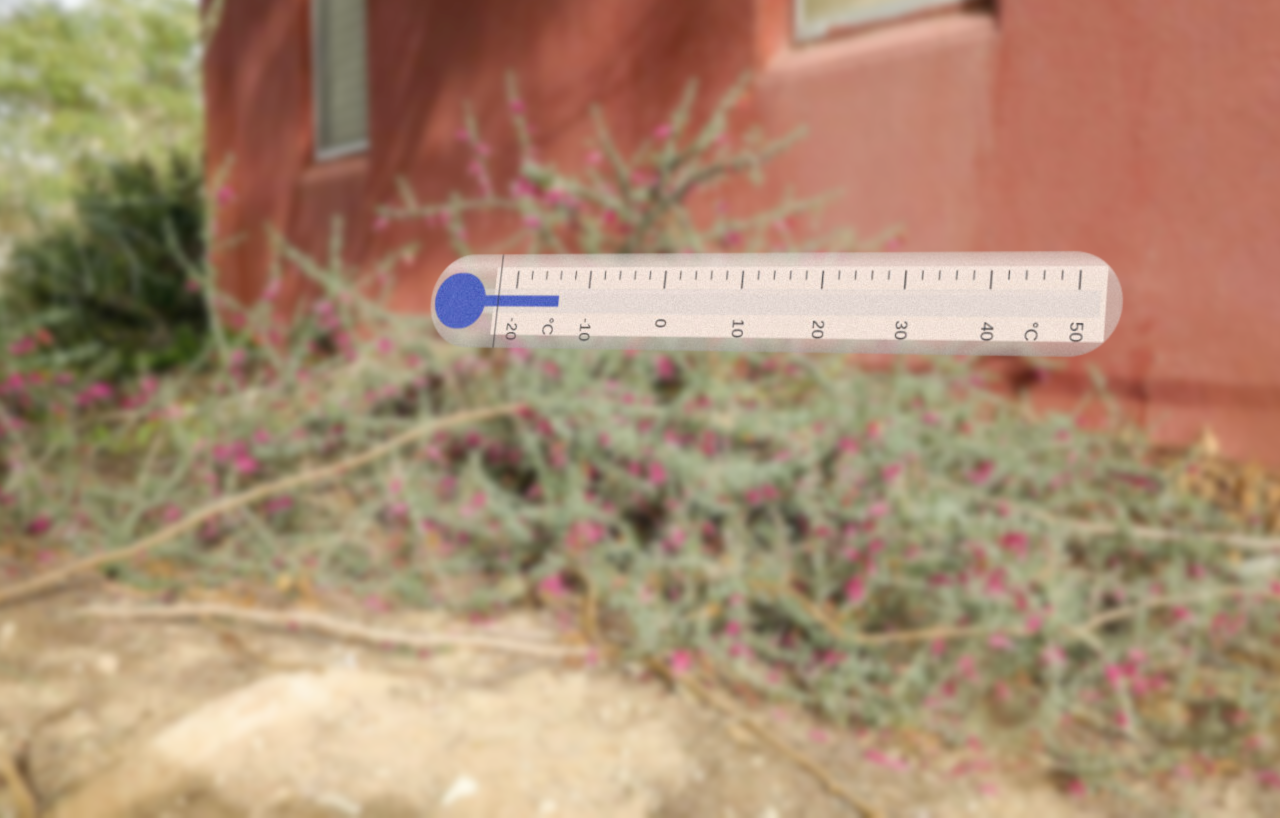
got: -14 °C
